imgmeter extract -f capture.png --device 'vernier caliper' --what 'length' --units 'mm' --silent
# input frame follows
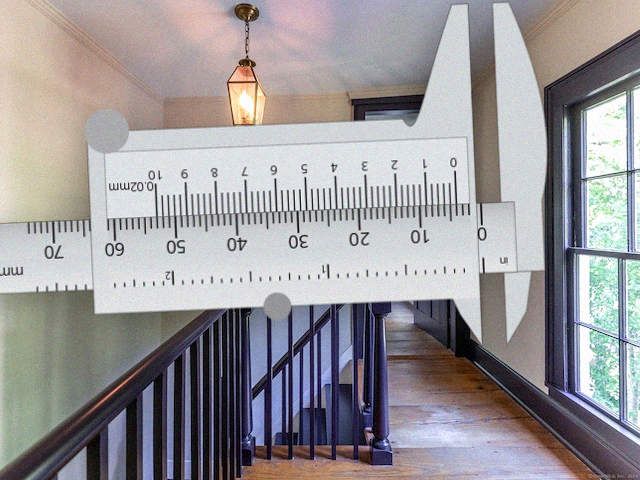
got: 4.0 mm
